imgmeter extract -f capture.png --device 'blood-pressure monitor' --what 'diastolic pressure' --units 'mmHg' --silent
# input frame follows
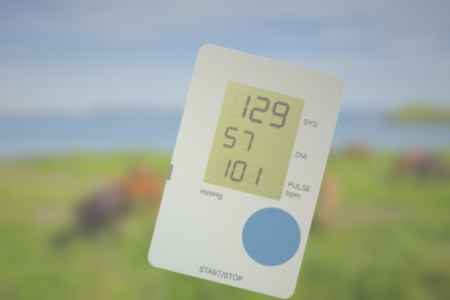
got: 57 mmHg
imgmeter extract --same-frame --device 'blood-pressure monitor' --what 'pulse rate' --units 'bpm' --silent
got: 101 bpm
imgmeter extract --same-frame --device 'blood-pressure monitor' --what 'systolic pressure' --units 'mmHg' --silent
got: 129 mmHg
